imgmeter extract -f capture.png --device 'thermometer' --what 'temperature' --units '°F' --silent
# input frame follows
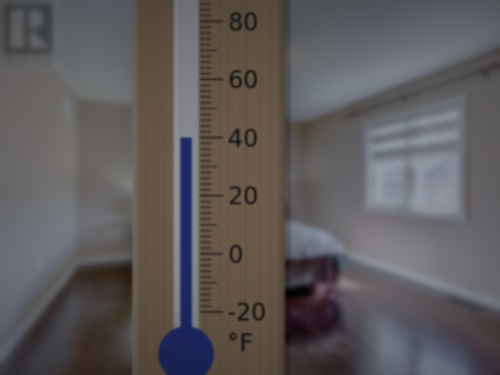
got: 40 °F
